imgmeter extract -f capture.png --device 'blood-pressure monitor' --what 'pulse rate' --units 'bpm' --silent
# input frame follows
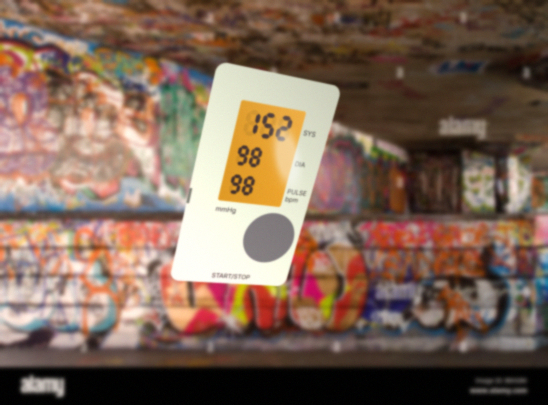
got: 98 bpm
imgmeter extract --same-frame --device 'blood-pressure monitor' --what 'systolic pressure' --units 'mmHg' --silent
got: 152 mmHg
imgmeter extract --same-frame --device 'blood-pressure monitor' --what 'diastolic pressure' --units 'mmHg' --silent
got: 98 mmHg
